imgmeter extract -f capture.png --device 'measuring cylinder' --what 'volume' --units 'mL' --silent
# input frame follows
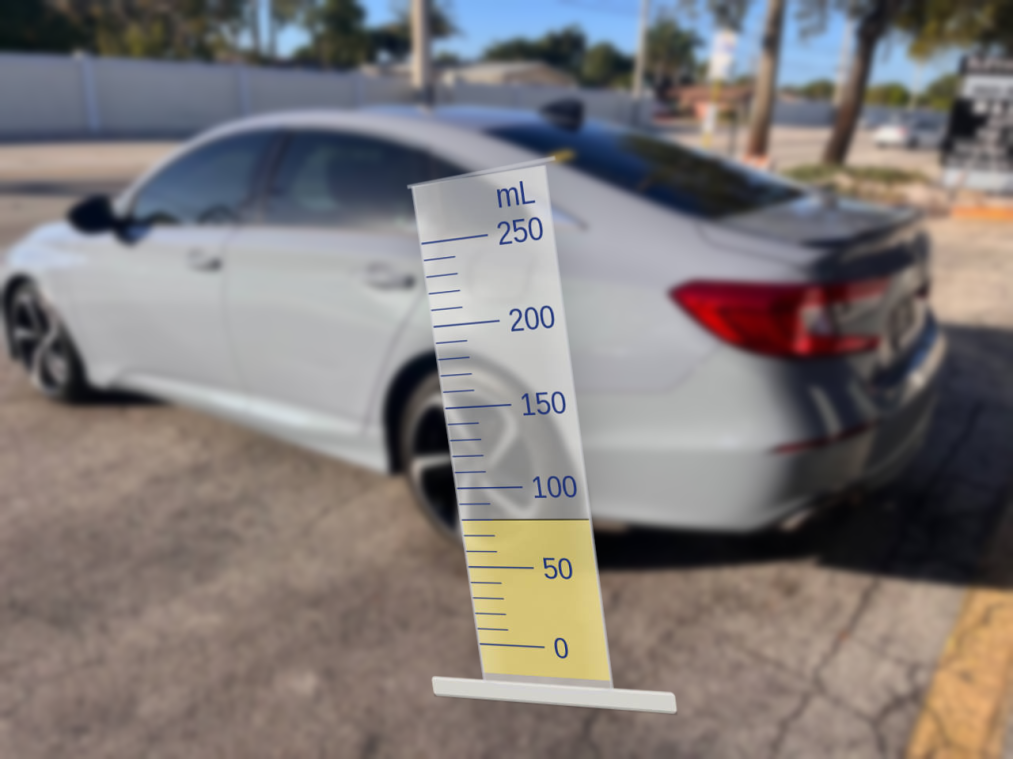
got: 80 mL
